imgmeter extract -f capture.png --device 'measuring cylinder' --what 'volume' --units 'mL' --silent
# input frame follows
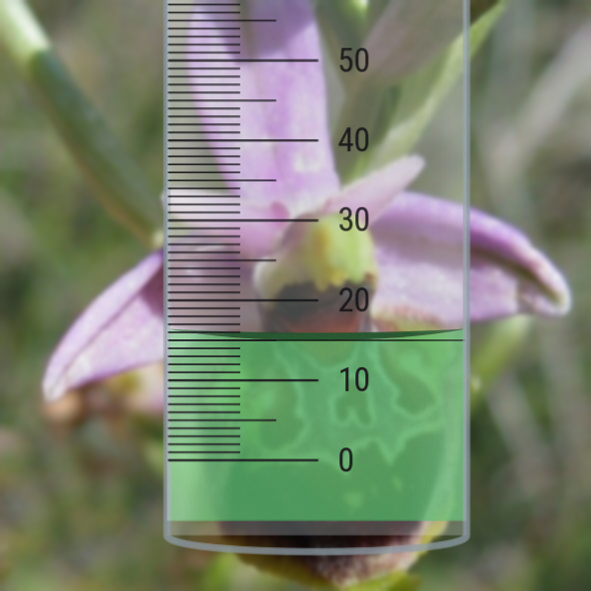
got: 15 mL
